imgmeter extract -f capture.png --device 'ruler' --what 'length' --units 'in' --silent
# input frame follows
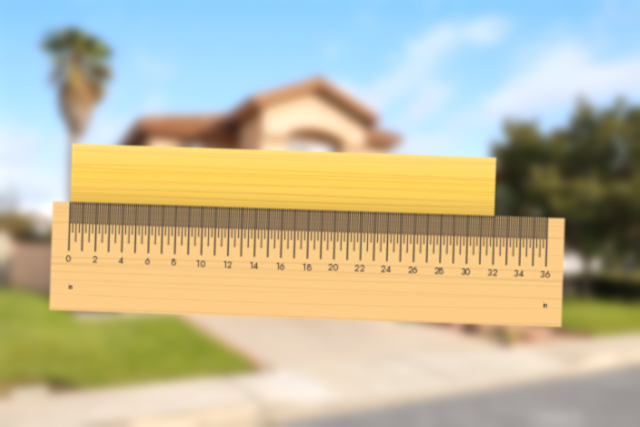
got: 32 in
